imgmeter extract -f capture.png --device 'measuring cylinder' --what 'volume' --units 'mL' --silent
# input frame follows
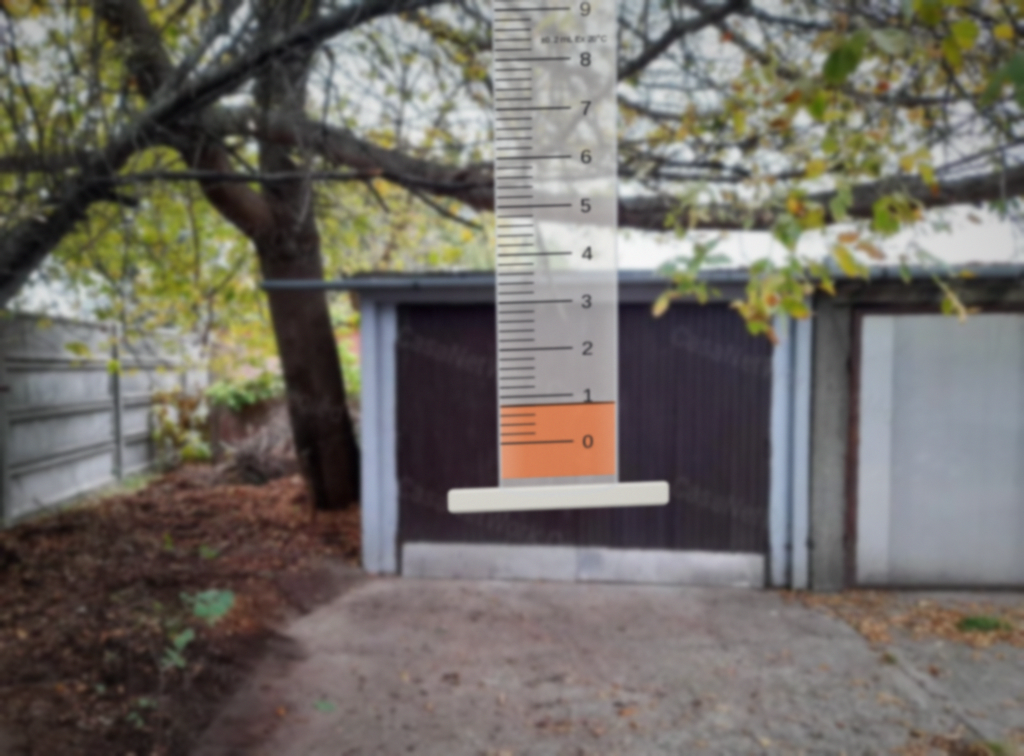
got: 0.8 mL
